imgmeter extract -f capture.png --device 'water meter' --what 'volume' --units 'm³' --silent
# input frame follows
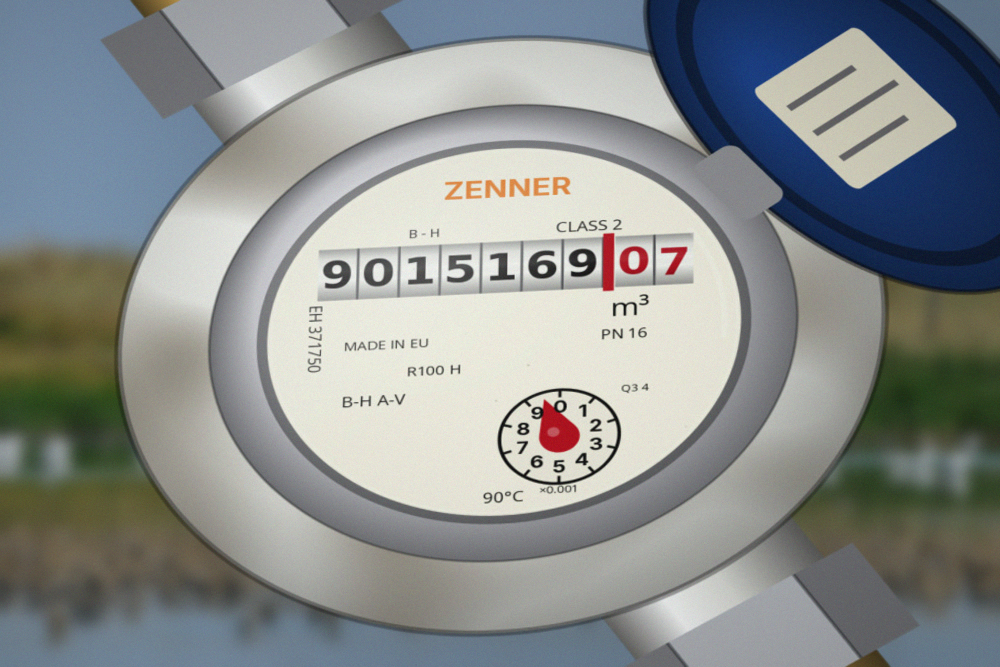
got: 9015169.069 m³
